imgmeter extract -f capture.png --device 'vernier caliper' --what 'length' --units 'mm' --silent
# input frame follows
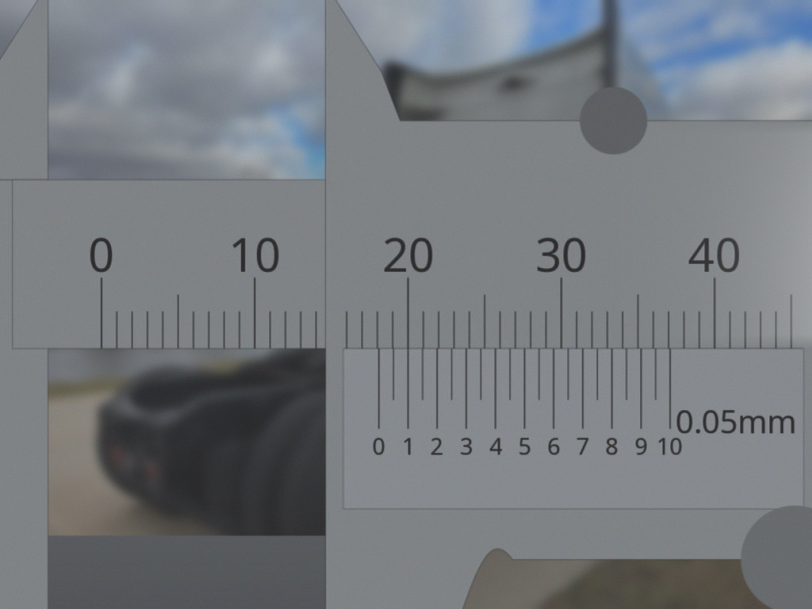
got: 18.1 mm
